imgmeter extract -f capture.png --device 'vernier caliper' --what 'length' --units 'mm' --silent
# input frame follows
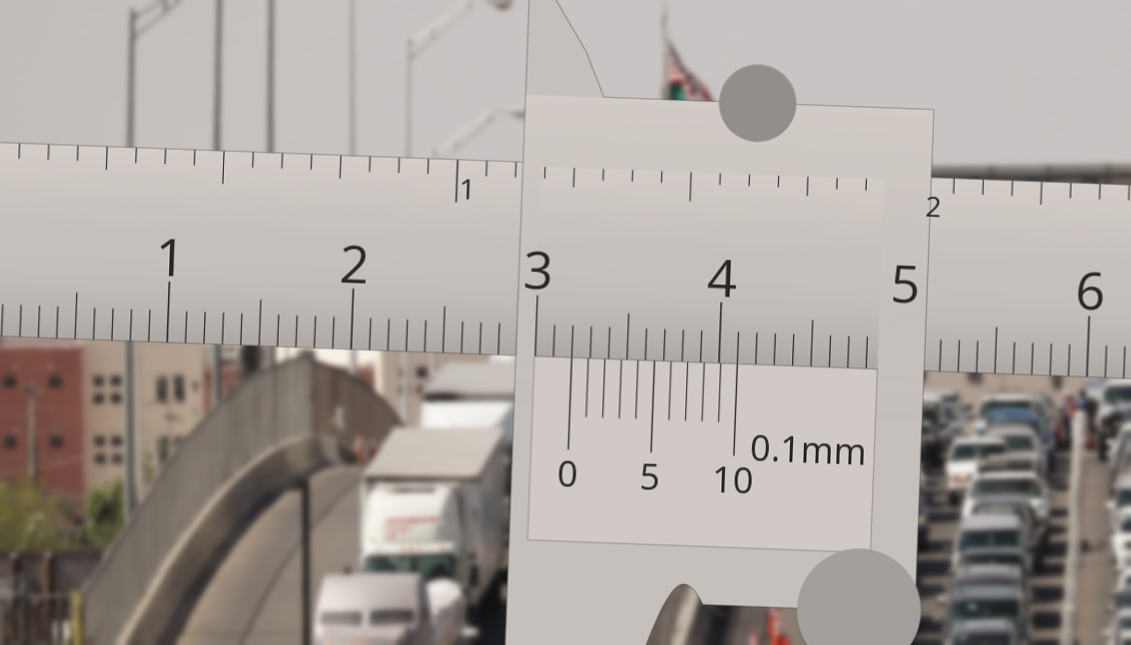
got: 32.0 mm
